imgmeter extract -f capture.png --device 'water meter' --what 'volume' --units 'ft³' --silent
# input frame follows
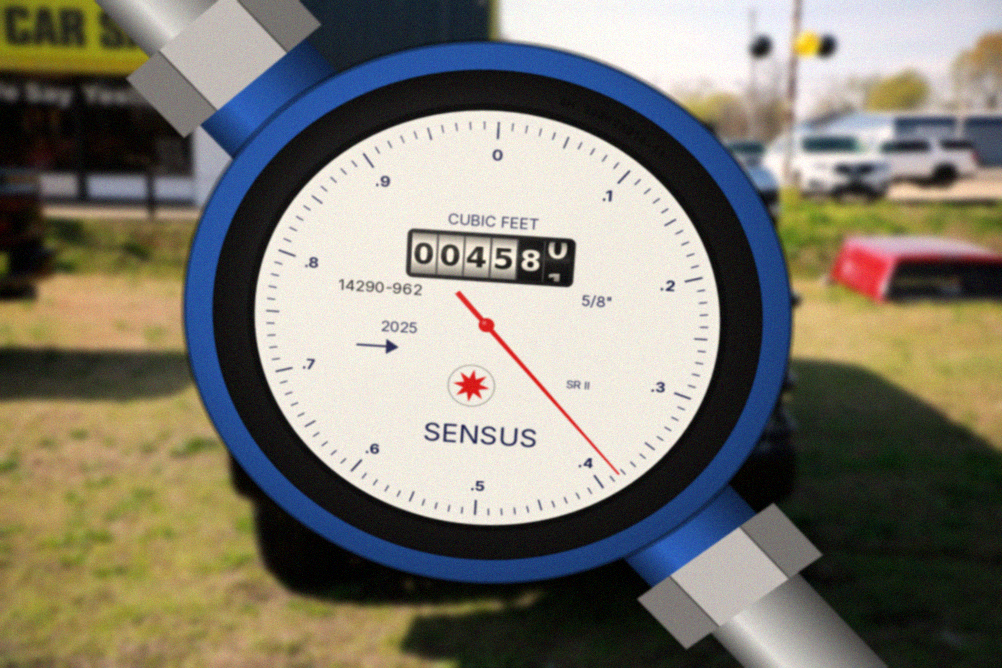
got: 4580.38 ft³
